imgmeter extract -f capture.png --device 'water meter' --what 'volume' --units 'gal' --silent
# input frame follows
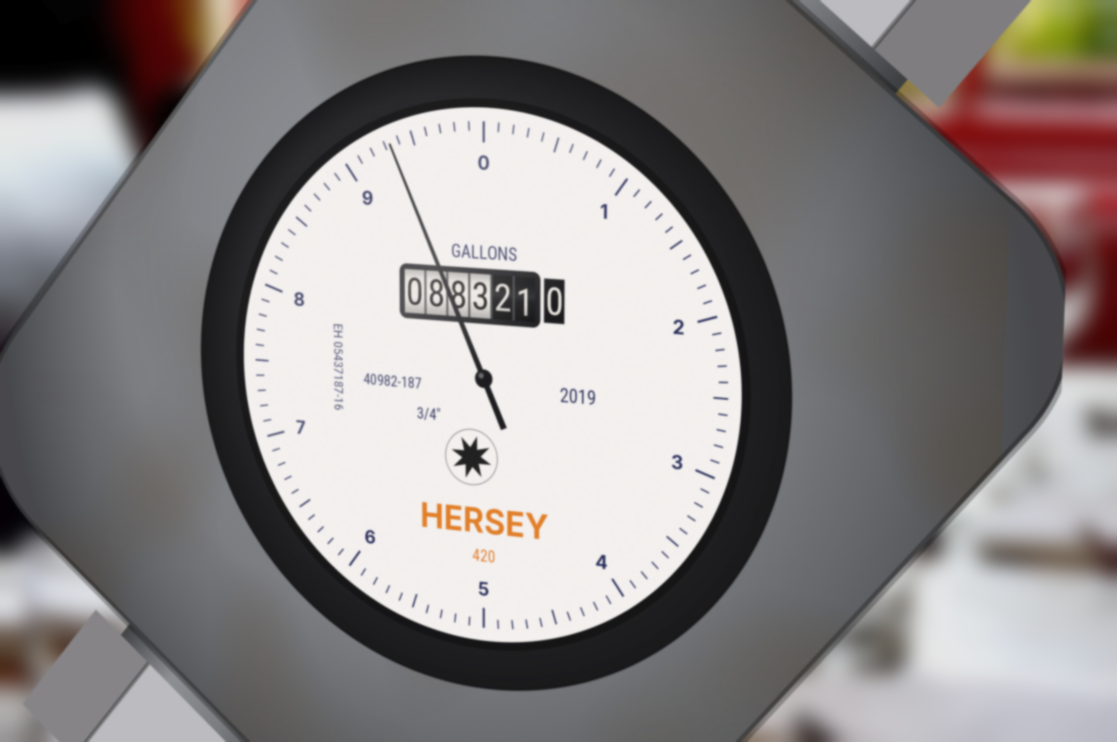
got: 883209.3 gal
